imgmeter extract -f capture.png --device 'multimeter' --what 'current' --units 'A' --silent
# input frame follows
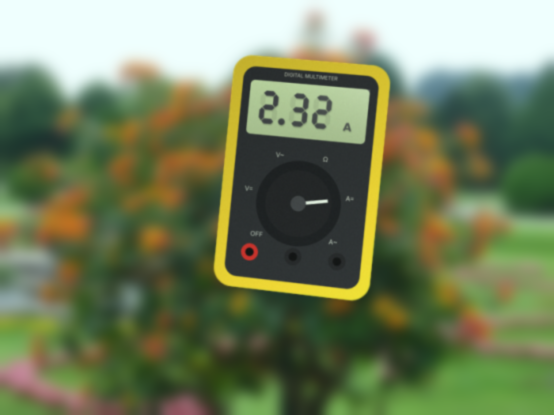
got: 2.32 A
